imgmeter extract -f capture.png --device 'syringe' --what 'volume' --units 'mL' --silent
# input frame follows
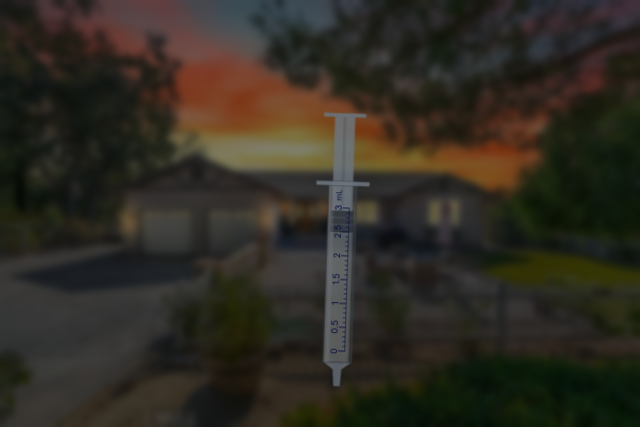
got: 2.5 mL
